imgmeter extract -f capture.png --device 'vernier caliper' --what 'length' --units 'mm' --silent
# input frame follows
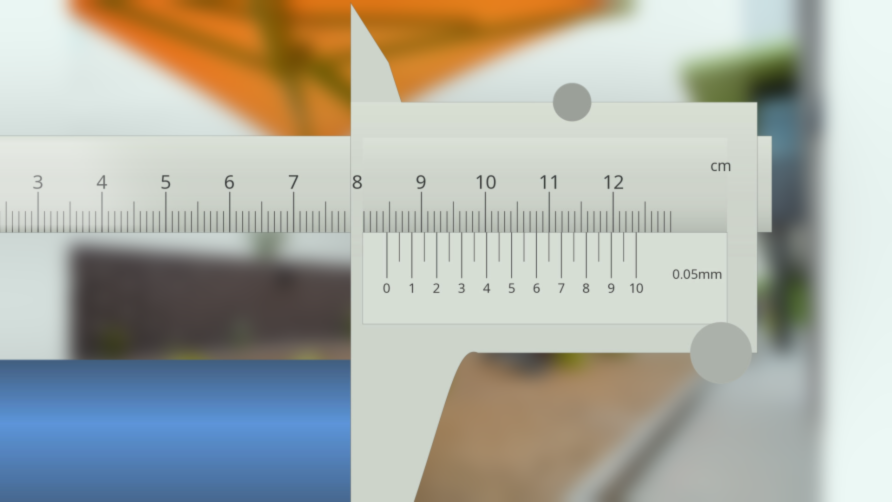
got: 84.6 mm
